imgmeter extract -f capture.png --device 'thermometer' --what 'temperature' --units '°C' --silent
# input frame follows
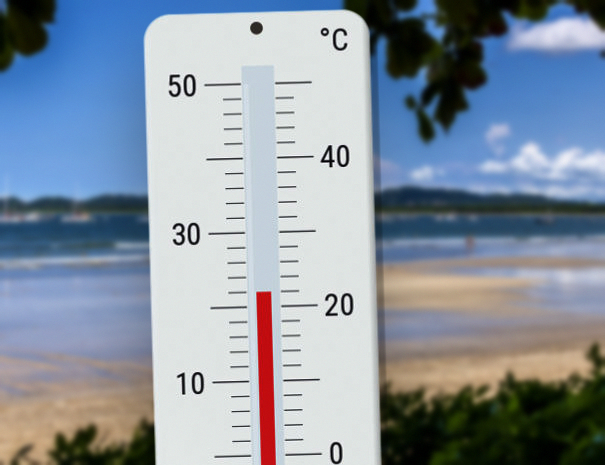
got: 22 °C
